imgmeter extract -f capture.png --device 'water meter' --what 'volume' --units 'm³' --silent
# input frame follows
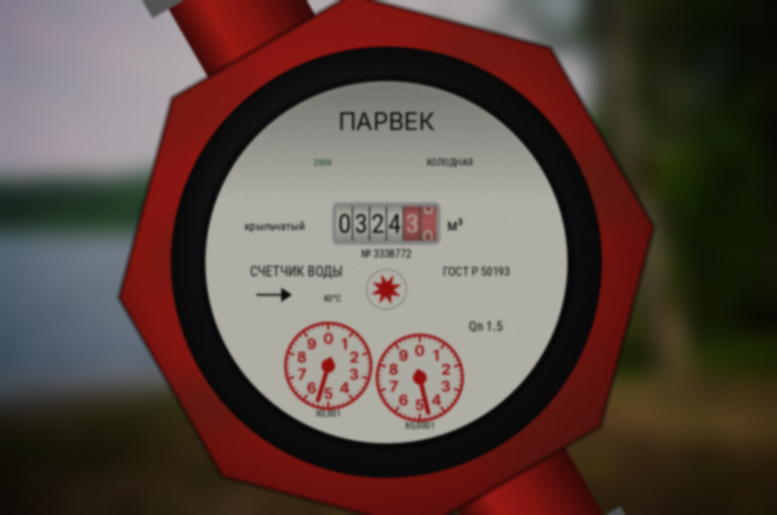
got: 324.3854 m³
